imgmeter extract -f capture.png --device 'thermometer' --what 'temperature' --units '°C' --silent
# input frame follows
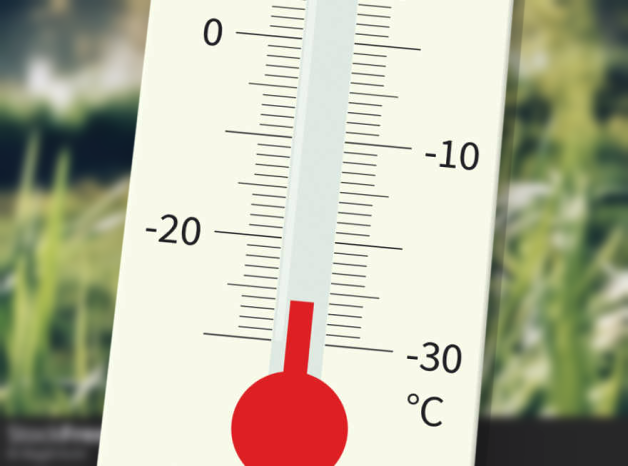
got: -26 °C
